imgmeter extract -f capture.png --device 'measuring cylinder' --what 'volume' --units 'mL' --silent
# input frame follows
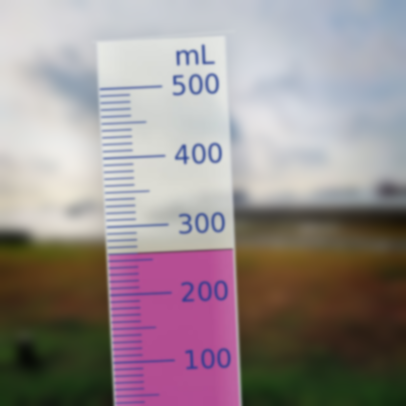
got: 260 mL
